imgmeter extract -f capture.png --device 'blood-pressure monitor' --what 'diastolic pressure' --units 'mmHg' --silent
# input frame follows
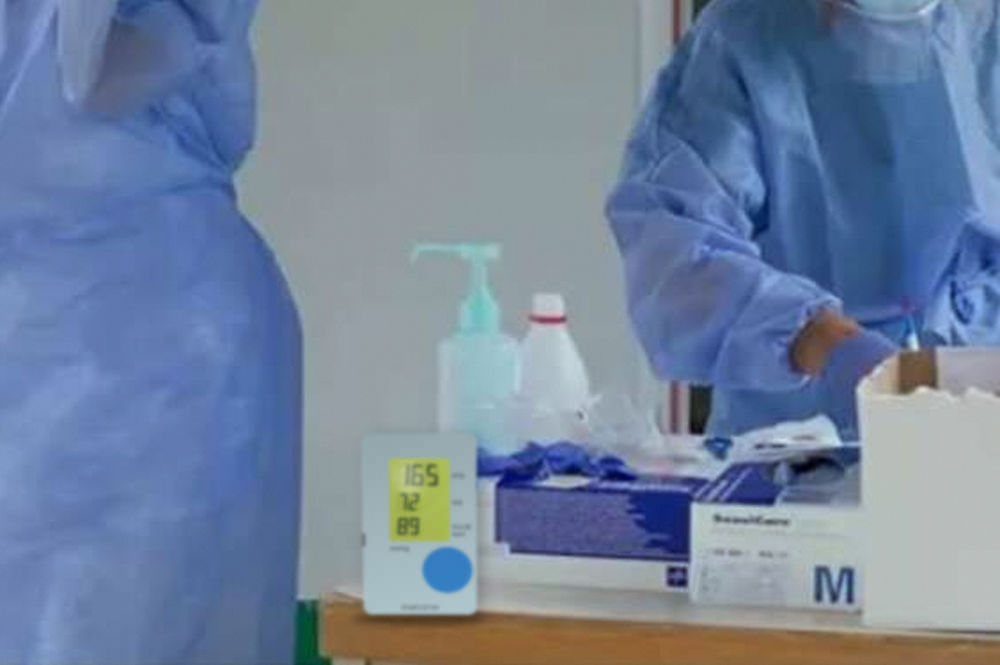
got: 72 mmHg
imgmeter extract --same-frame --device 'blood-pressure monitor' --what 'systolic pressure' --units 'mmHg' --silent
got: 165 mmHg
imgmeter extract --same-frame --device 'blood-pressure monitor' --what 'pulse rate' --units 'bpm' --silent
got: 89 bpm
